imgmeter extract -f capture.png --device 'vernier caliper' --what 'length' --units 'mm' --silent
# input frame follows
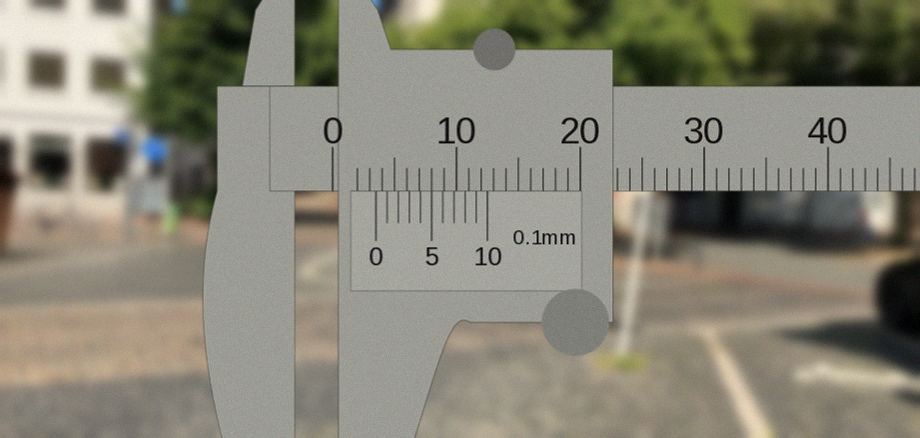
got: 3.5 mm
